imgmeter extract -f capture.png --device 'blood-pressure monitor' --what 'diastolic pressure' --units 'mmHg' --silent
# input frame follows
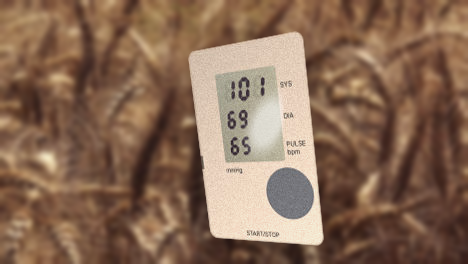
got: 69 mmHg
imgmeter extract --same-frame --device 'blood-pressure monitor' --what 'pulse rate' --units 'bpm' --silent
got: 65 bpm
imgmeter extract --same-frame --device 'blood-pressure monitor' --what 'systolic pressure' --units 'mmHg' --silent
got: 101 mmHg
